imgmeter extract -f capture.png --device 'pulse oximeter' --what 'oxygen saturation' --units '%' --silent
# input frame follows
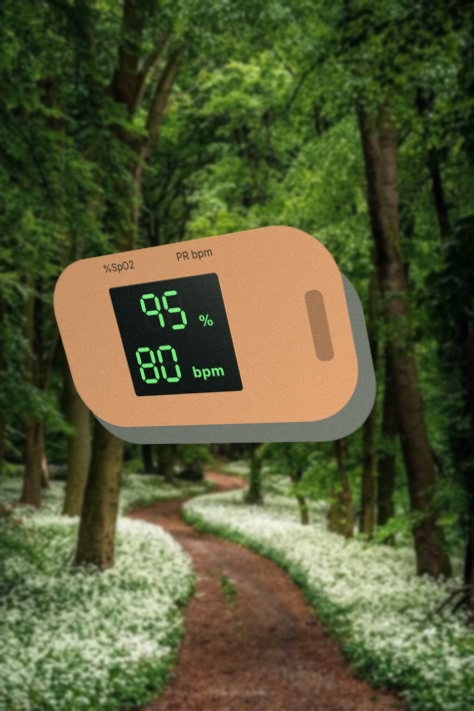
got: 95 %
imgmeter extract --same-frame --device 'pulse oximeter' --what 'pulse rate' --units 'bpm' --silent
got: 80 bpm
